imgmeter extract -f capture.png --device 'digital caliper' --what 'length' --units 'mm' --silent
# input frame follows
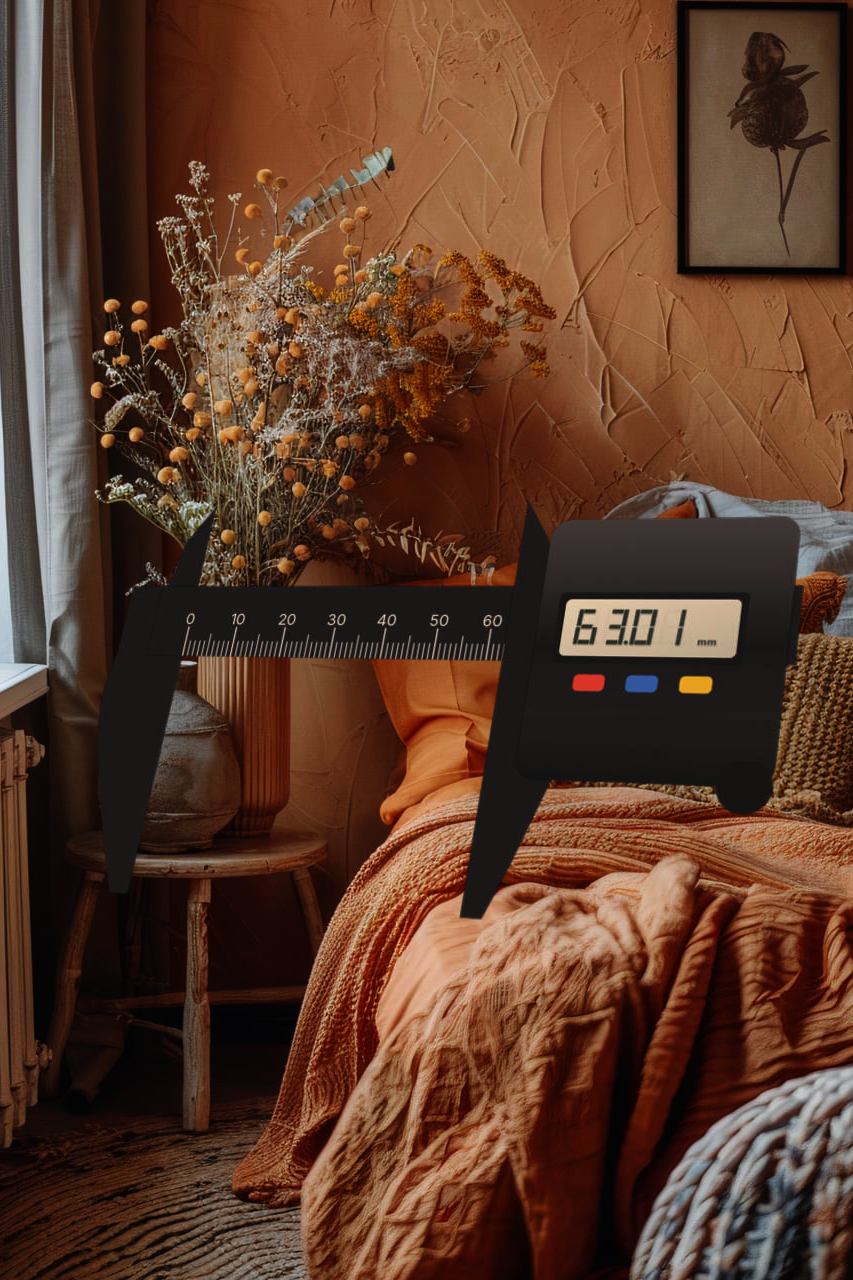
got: 63.01 mm
